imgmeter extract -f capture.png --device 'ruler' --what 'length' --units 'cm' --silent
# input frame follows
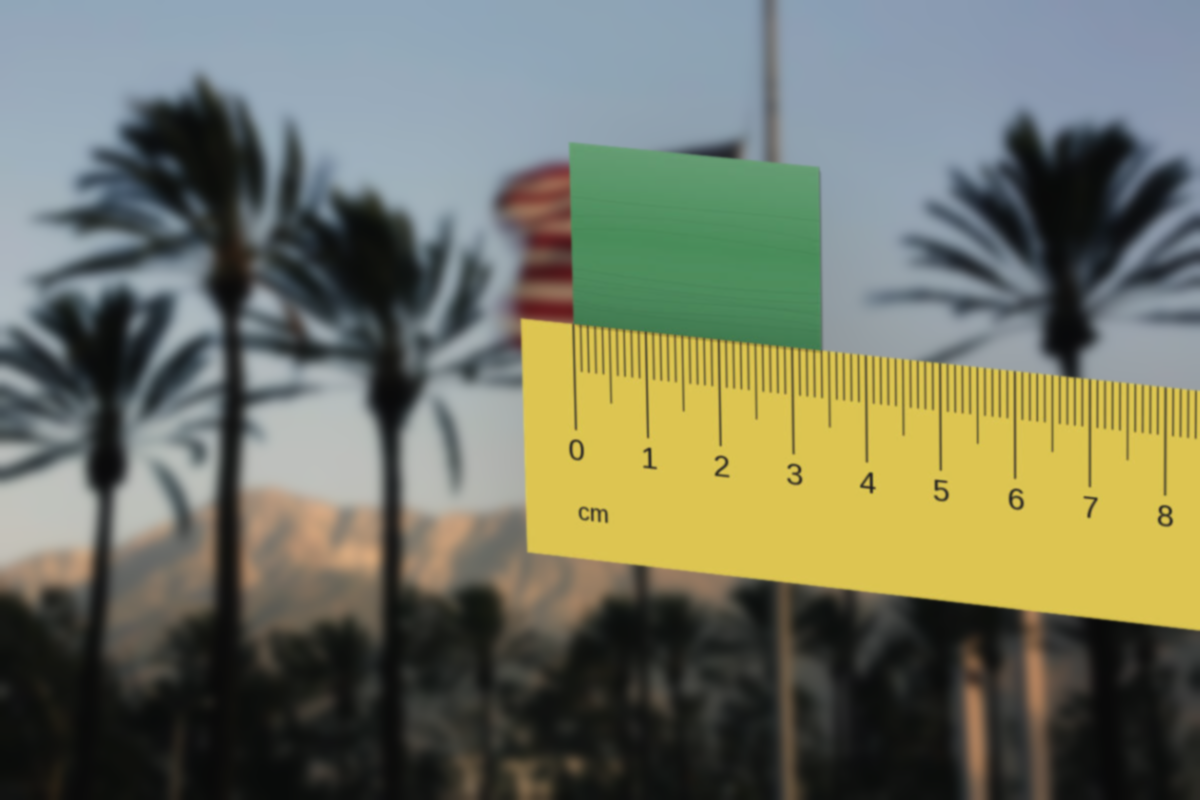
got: 3.4 cm
